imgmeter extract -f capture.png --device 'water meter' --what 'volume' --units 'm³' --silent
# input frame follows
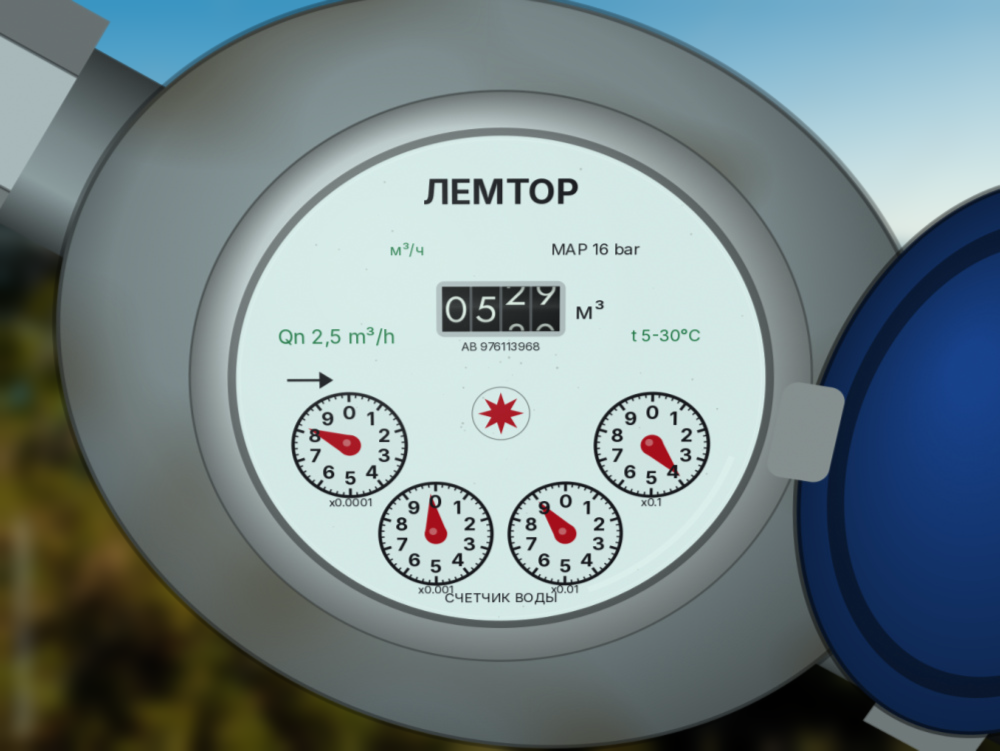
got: 529.3898 m³
